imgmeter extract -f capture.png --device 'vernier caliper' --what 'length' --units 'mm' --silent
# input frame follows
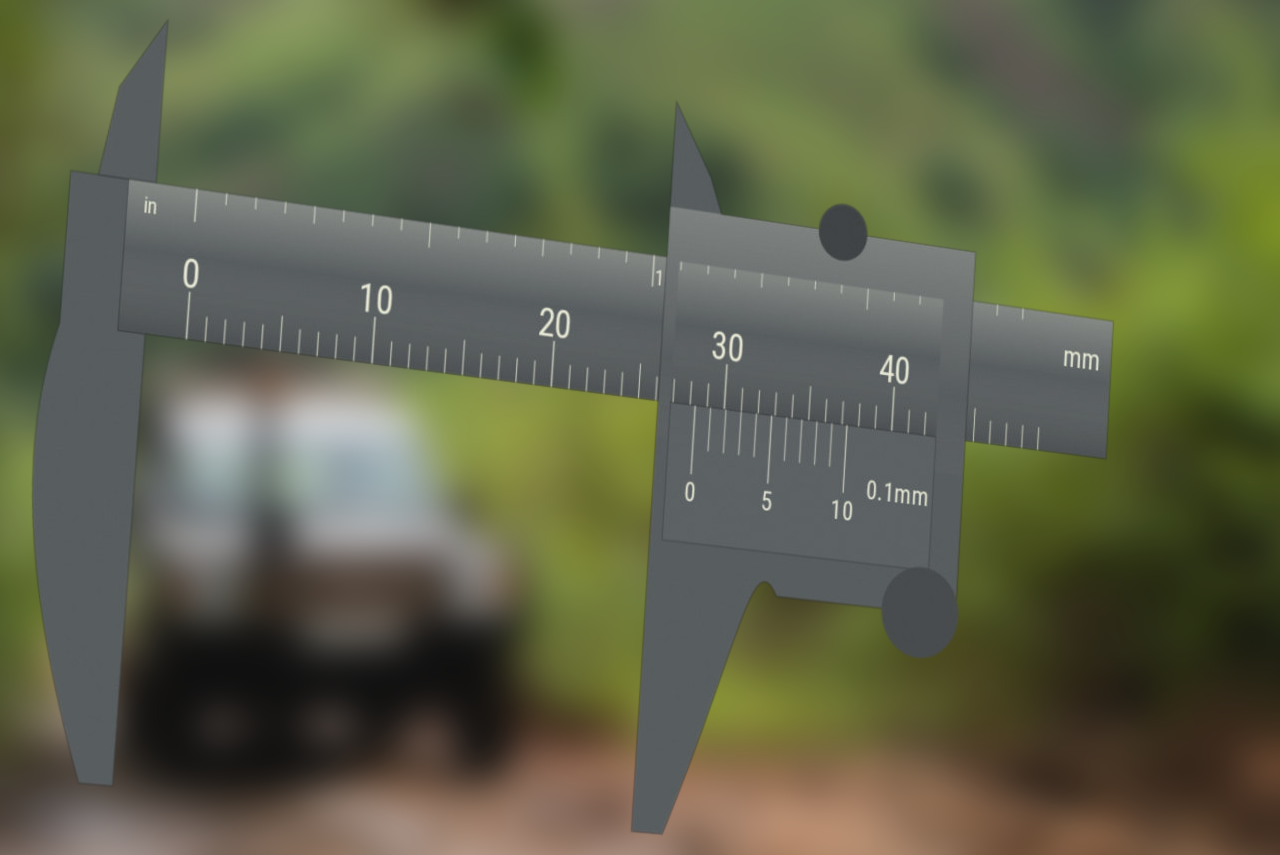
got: 28.3 mm
